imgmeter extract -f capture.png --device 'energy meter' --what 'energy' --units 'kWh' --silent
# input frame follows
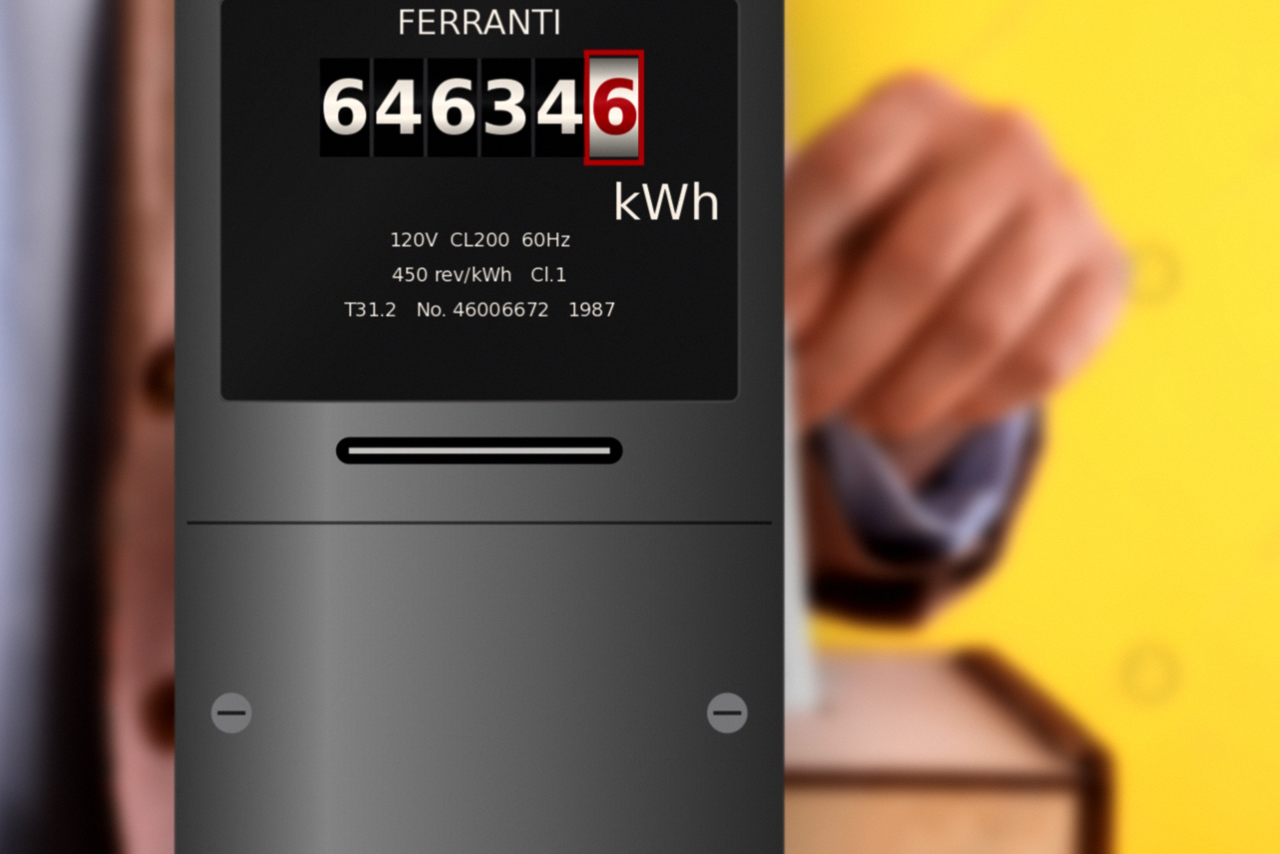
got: 64634.6 kWh
